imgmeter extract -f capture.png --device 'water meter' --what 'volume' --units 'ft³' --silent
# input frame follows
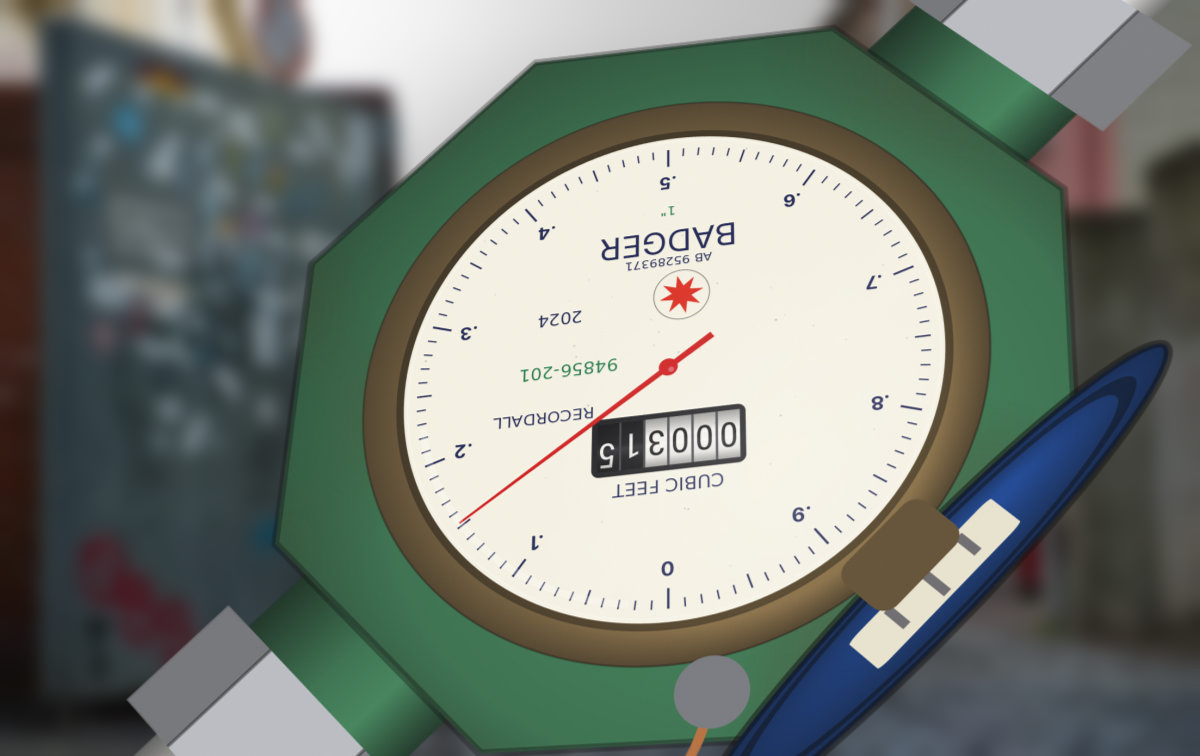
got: 315.15 ft³
